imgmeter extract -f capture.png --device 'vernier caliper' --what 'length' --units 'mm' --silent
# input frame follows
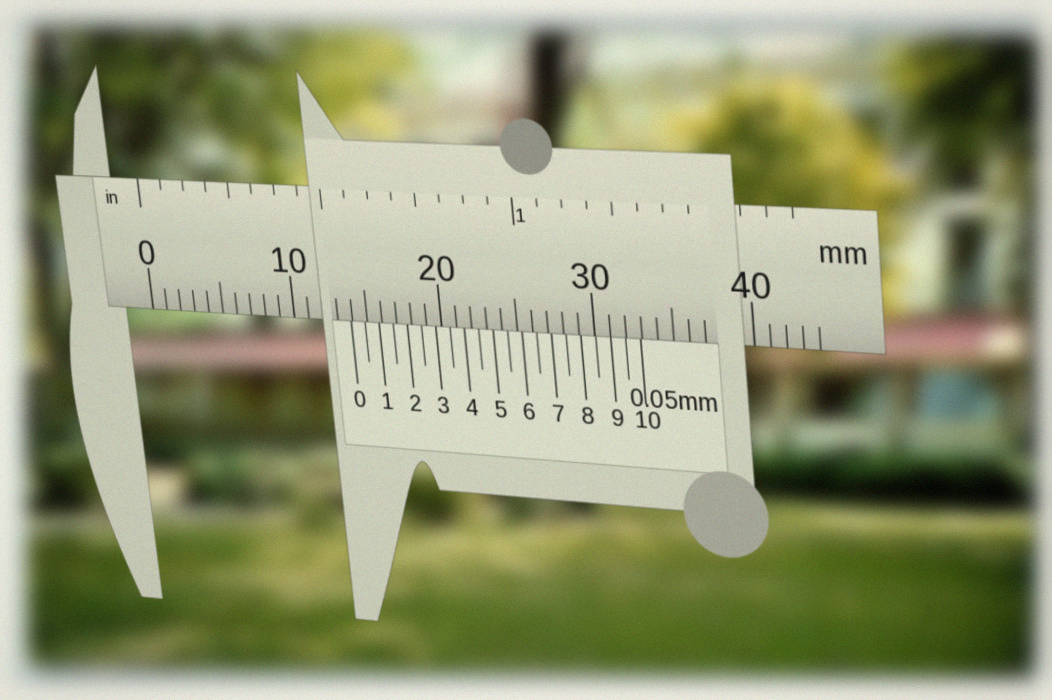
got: 13.9 mm
